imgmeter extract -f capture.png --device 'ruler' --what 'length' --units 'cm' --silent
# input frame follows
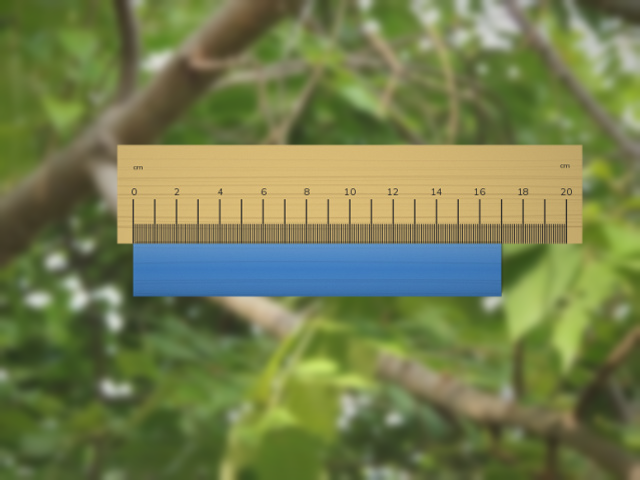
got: 17 cm
